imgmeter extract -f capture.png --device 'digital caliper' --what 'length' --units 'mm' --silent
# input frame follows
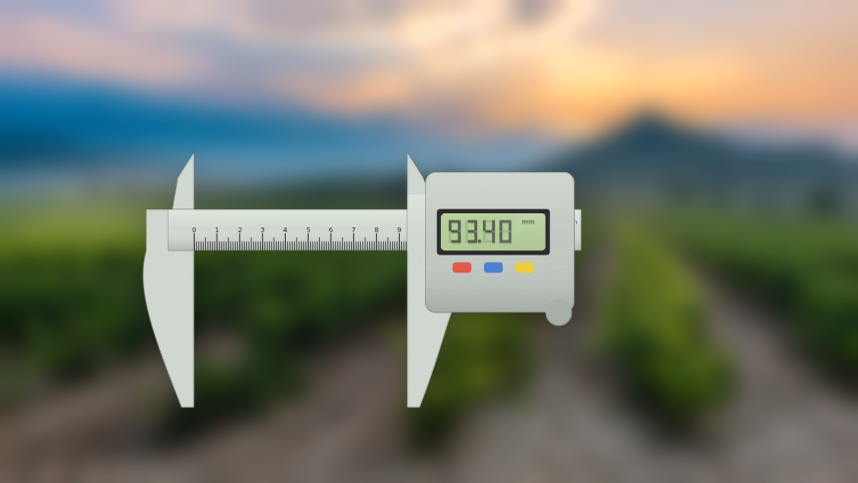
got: 93.40 mm
